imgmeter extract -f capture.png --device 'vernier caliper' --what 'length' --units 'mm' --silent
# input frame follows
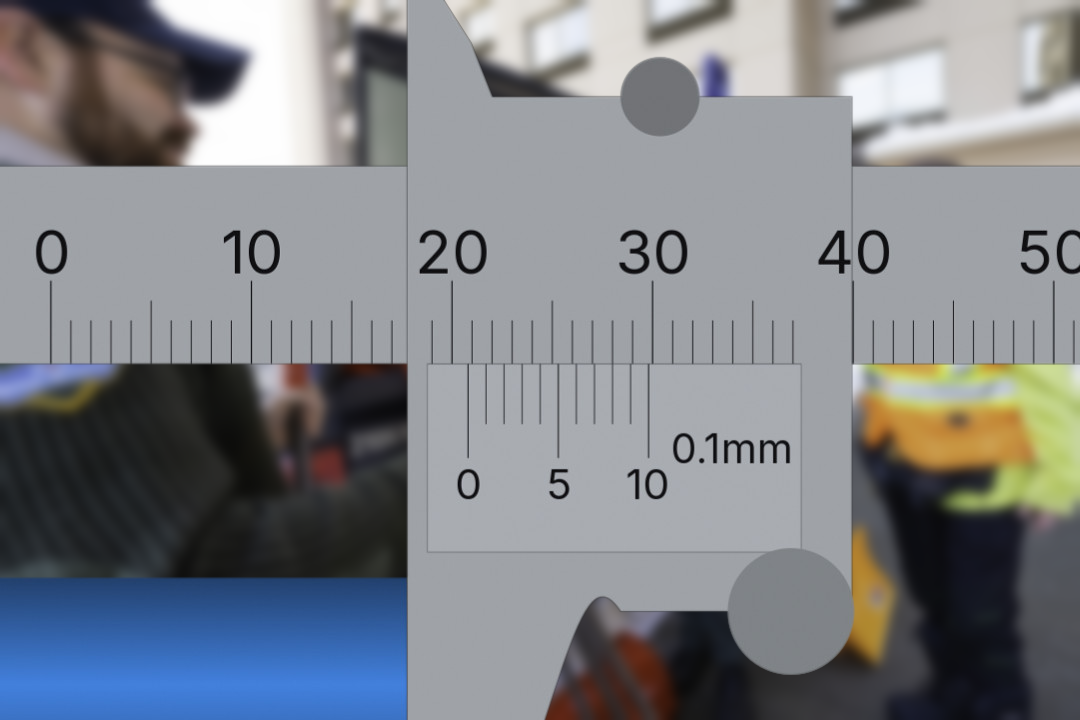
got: 20.8 mm
